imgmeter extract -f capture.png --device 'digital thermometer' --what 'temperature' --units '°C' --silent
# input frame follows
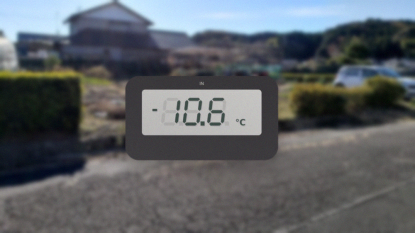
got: -10.6 °C
